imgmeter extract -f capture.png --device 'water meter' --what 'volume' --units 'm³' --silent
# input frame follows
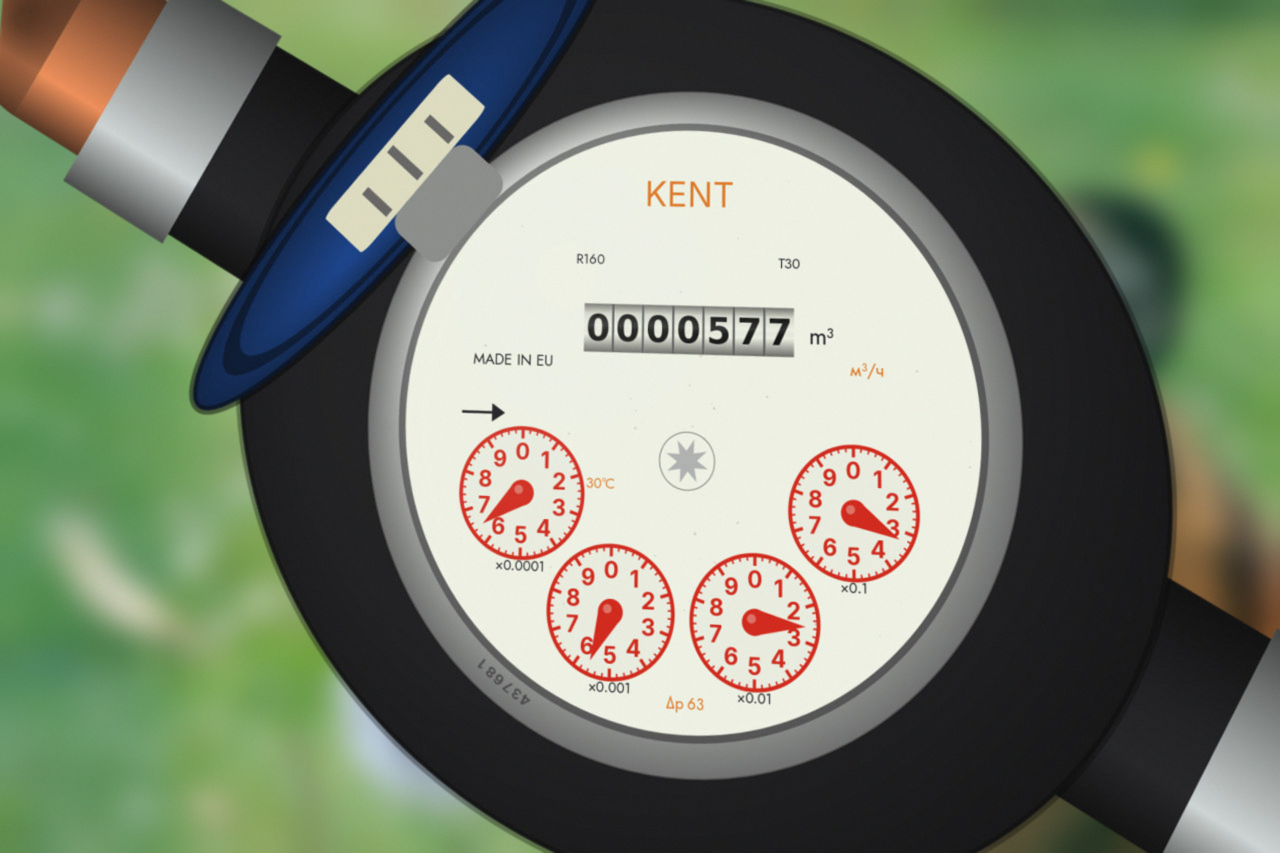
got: 577.3256 m³
